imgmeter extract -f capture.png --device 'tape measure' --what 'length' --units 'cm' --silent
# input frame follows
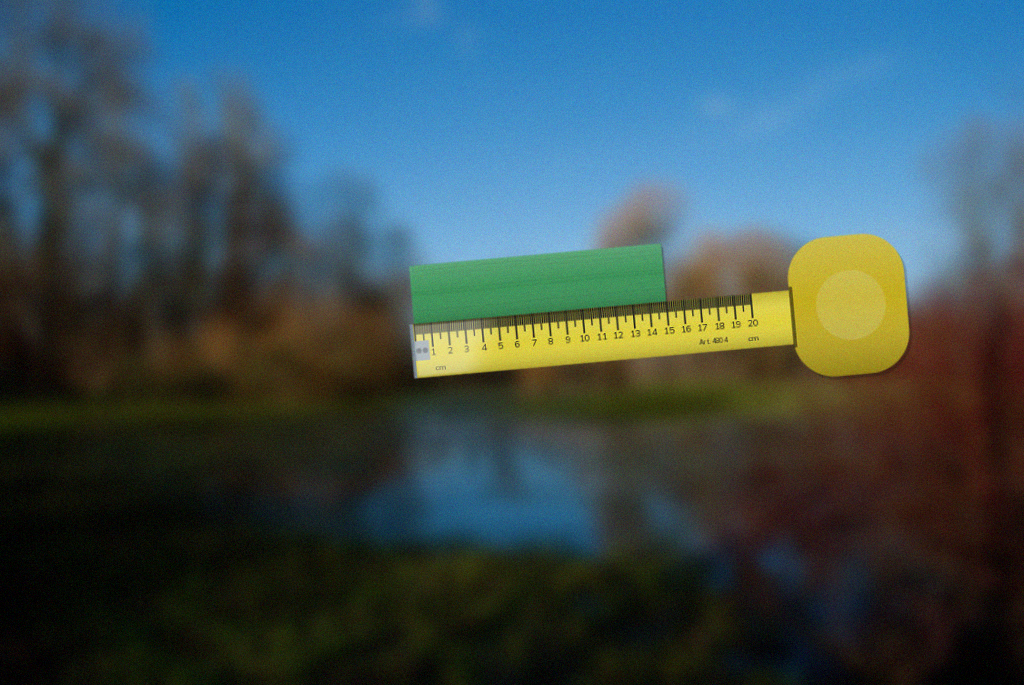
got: 15 cm
